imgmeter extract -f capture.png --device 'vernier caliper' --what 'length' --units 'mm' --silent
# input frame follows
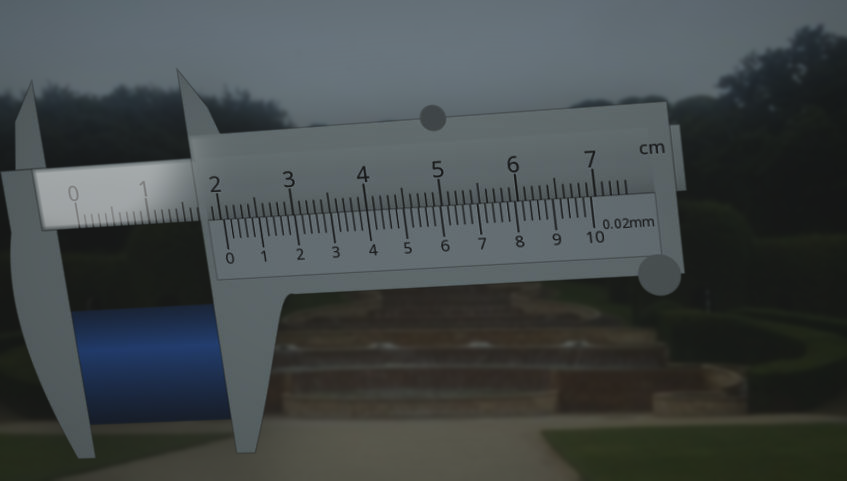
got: 20.4 mm
